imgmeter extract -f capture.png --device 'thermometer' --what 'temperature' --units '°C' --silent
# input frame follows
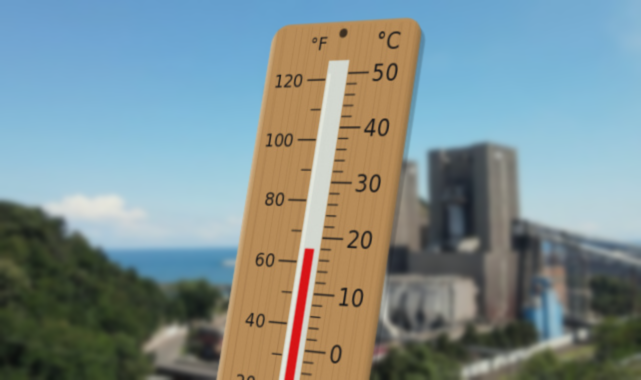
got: 18 °C
